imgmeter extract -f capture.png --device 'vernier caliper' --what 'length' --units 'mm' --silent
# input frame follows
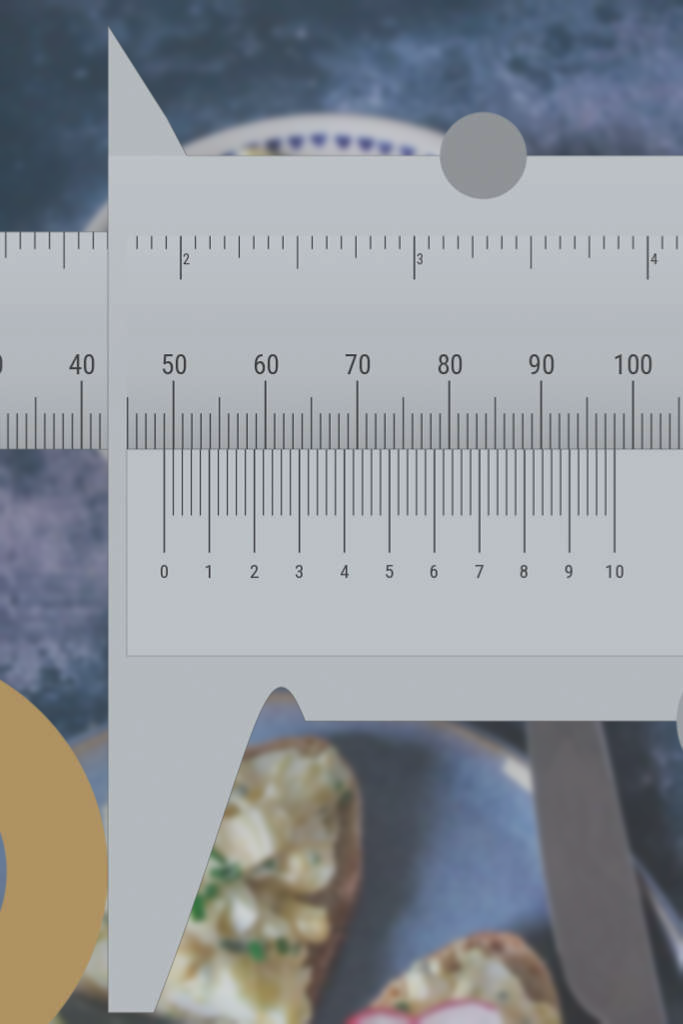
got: 49.0 mm
